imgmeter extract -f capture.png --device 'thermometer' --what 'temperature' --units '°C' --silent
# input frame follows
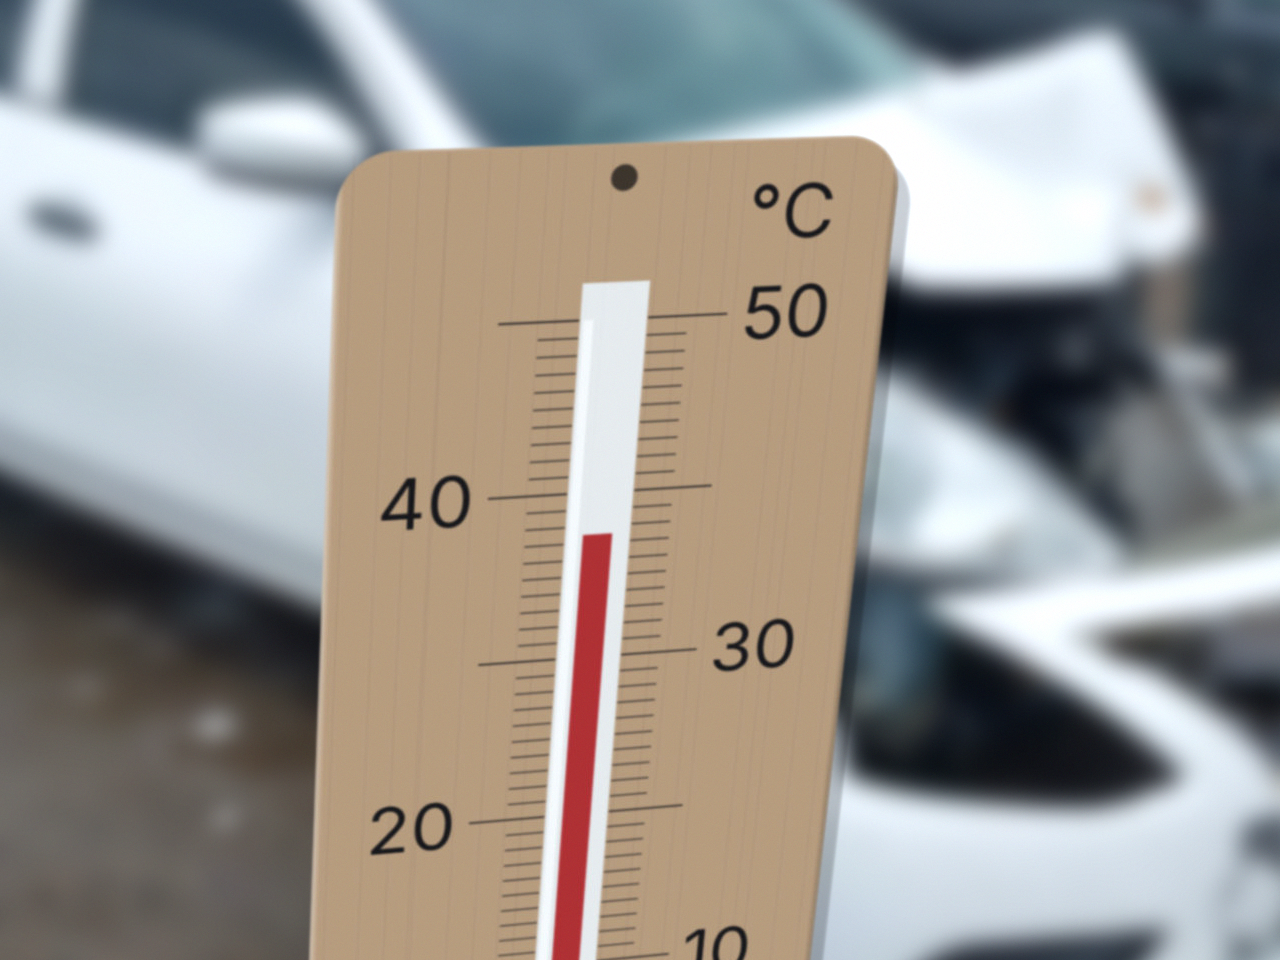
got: 37.5 °C
